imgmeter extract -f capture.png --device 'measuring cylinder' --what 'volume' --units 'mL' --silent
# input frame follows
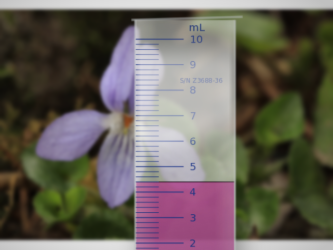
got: 4.4 mL
